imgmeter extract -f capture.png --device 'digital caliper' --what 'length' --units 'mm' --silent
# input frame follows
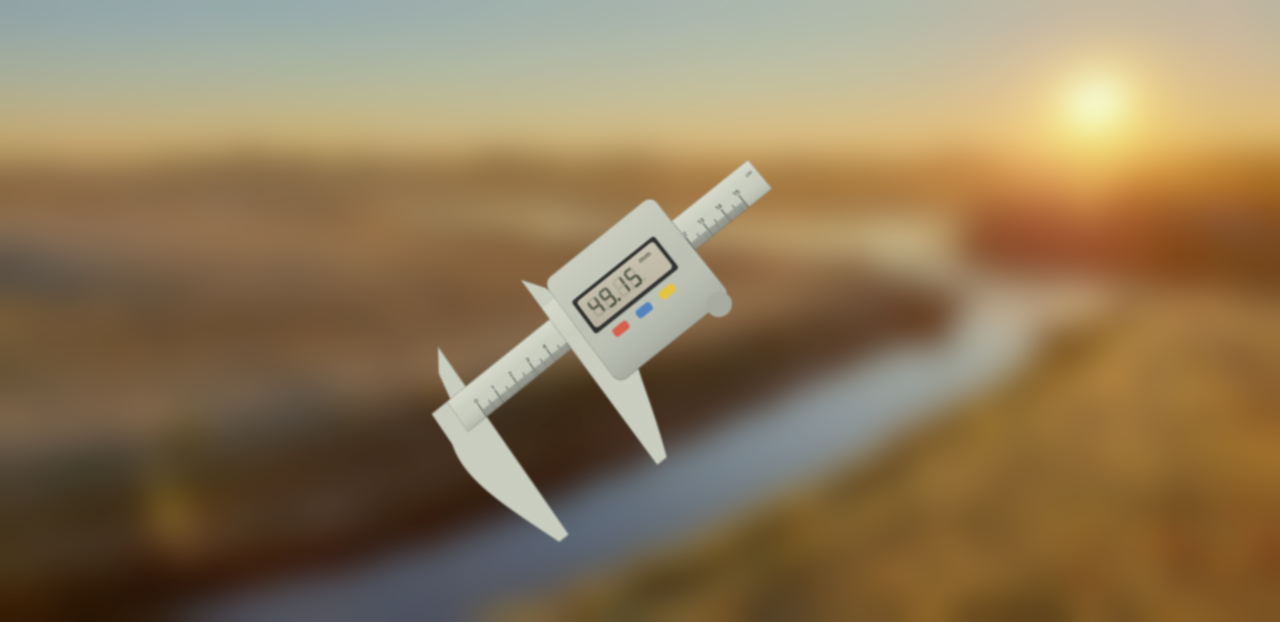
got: 49.15 mm
